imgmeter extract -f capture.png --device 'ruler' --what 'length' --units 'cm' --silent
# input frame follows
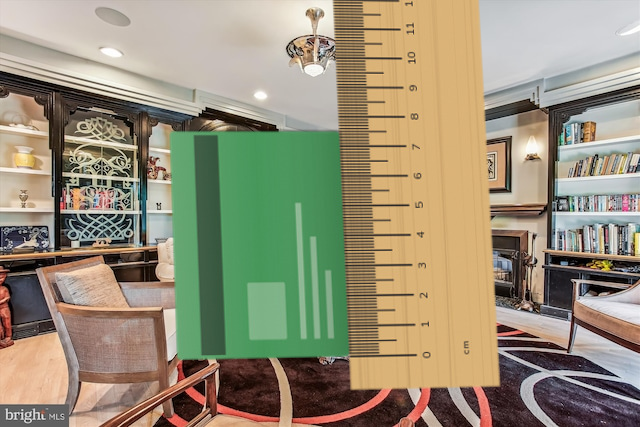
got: 7.5 cm
